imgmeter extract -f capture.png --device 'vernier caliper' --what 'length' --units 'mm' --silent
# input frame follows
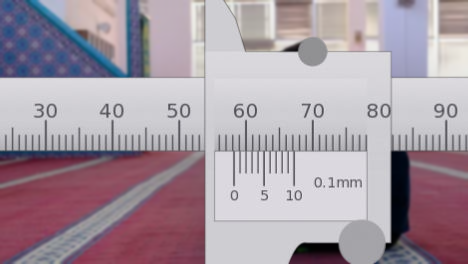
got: 58.2 mm
